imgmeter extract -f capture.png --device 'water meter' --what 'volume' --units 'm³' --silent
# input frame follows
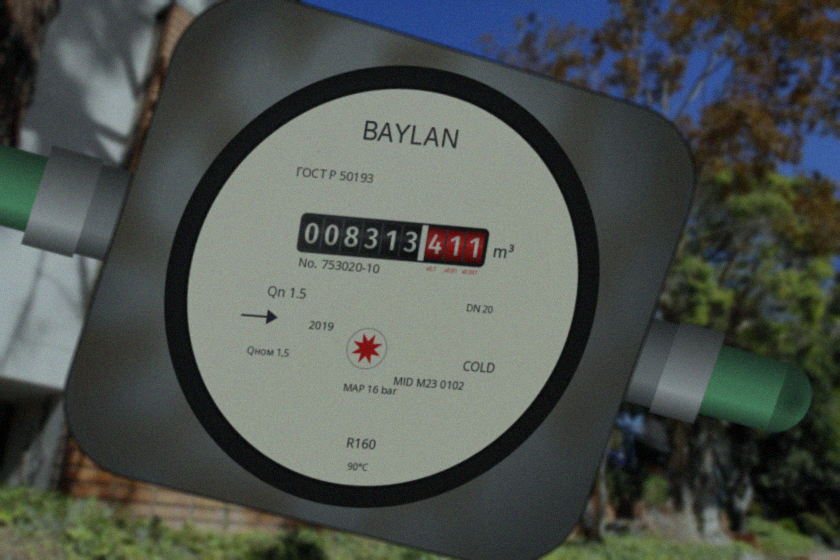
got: 8313.411 m³
